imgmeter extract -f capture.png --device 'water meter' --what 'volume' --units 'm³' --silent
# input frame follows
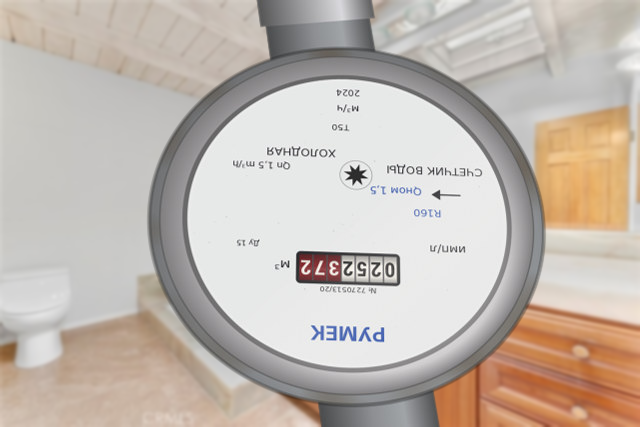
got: 252.372 m³
